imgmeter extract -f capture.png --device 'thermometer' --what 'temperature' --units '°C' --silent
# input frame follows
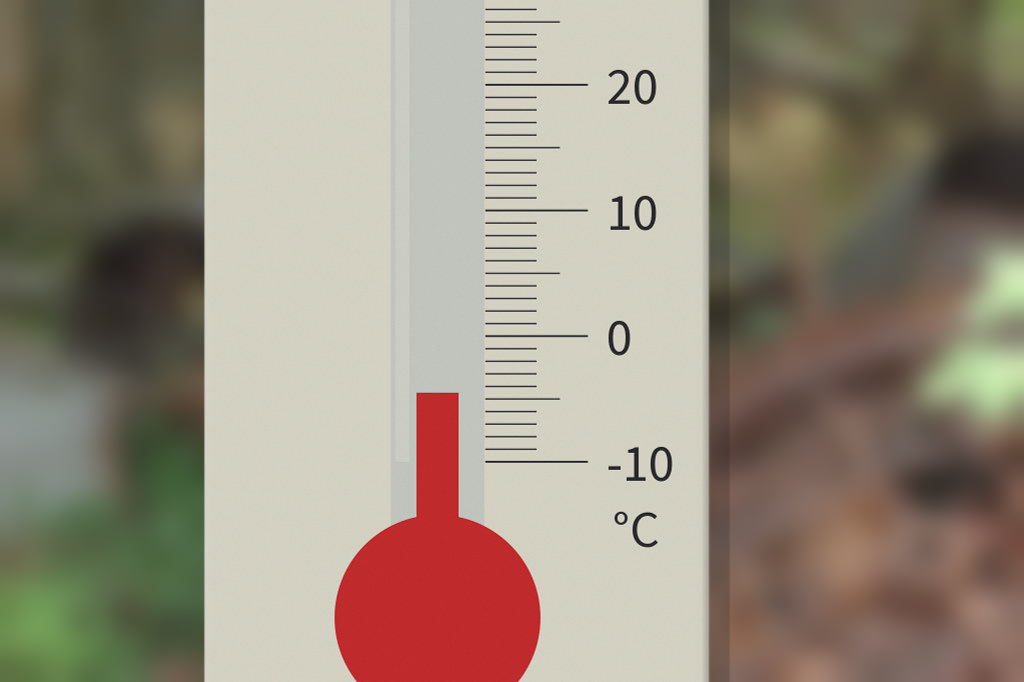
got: -4.5 °C
